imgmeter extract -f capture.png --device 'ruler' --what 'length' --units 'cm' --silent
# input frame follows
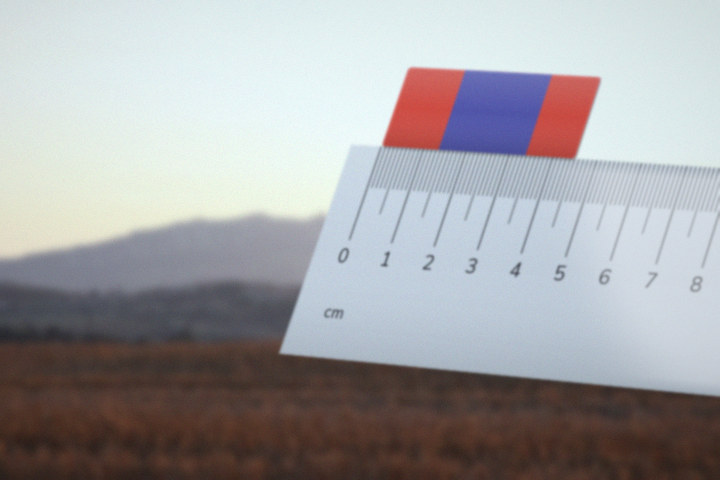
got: 4.5 cm
